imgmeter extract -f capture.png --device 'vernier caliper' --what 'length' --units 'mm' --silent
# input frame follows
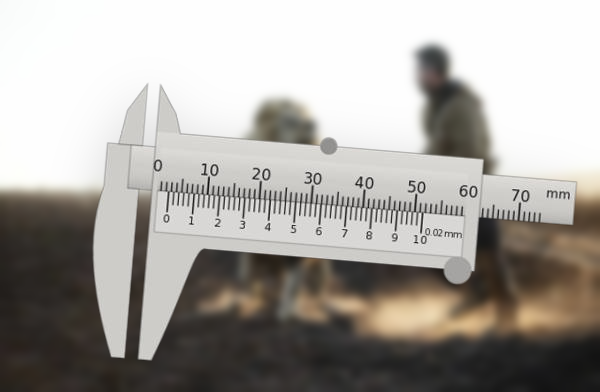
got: 2.5 mm
